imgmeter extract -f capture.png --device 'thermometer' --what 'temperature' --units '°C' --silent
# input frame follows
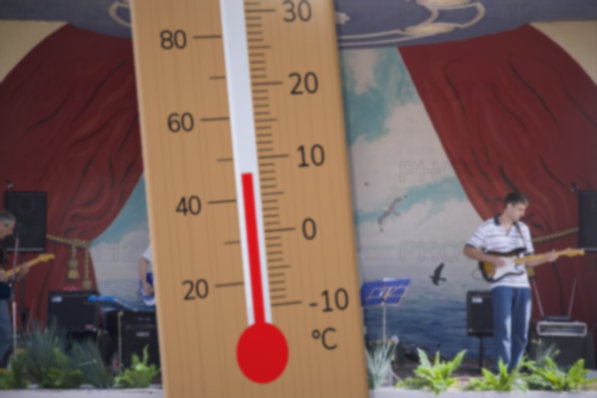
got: 8 °C
